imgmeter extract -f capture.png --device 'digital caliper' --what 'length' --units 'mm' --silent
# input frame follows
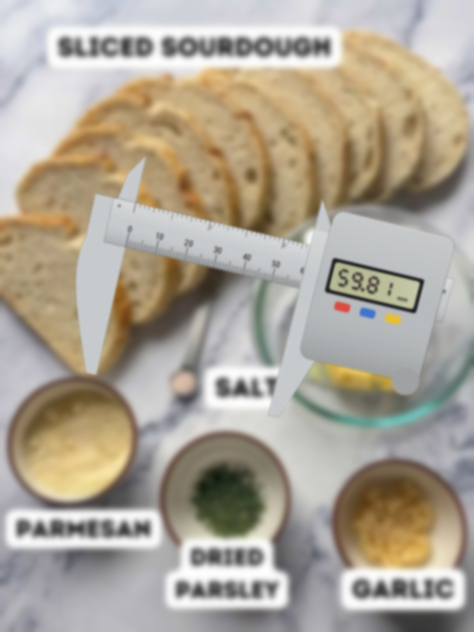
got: 59.81 mm
